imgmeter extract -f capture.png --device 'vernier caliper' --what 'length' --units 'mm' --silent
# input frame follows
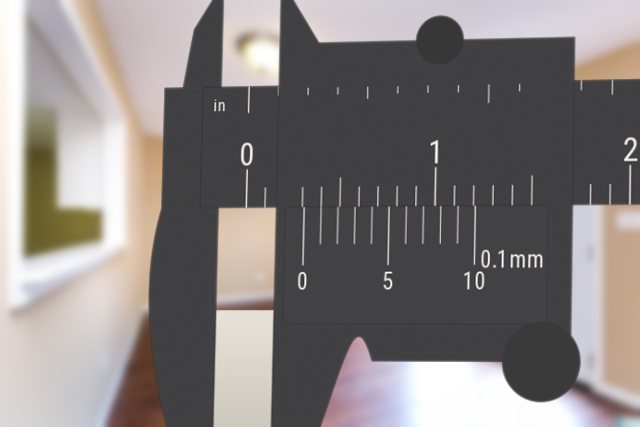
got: 3.1 mm
